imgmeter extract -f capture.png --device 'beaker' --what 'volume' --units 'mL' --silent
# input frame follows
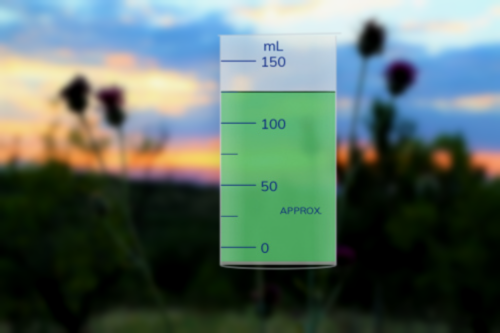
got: 125 mL
